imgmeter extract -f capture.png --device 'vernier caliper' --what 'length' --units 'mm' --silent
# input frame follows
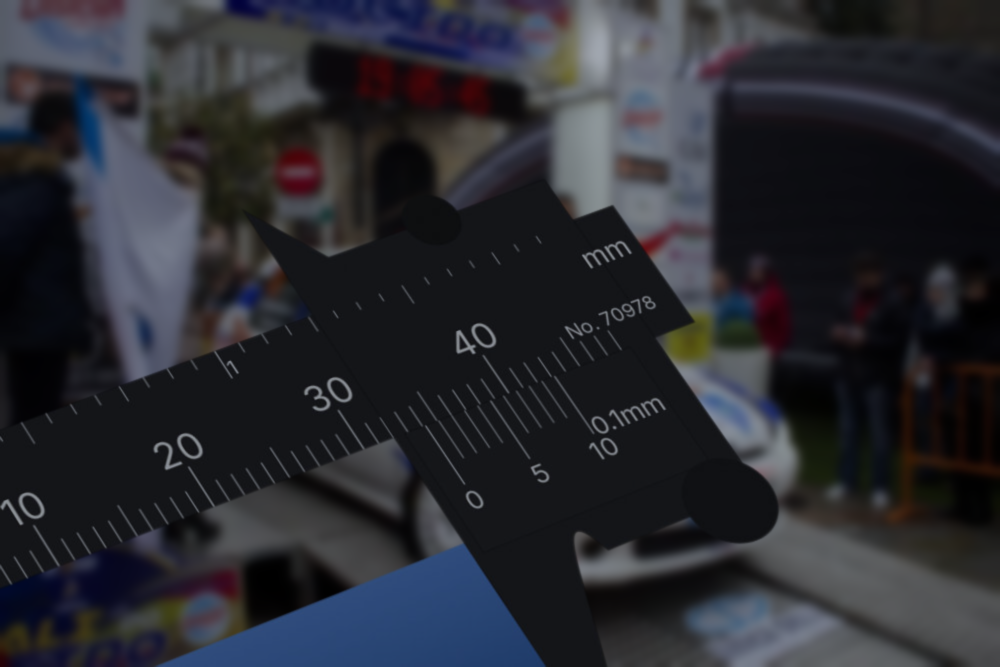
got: 34.2 mm
